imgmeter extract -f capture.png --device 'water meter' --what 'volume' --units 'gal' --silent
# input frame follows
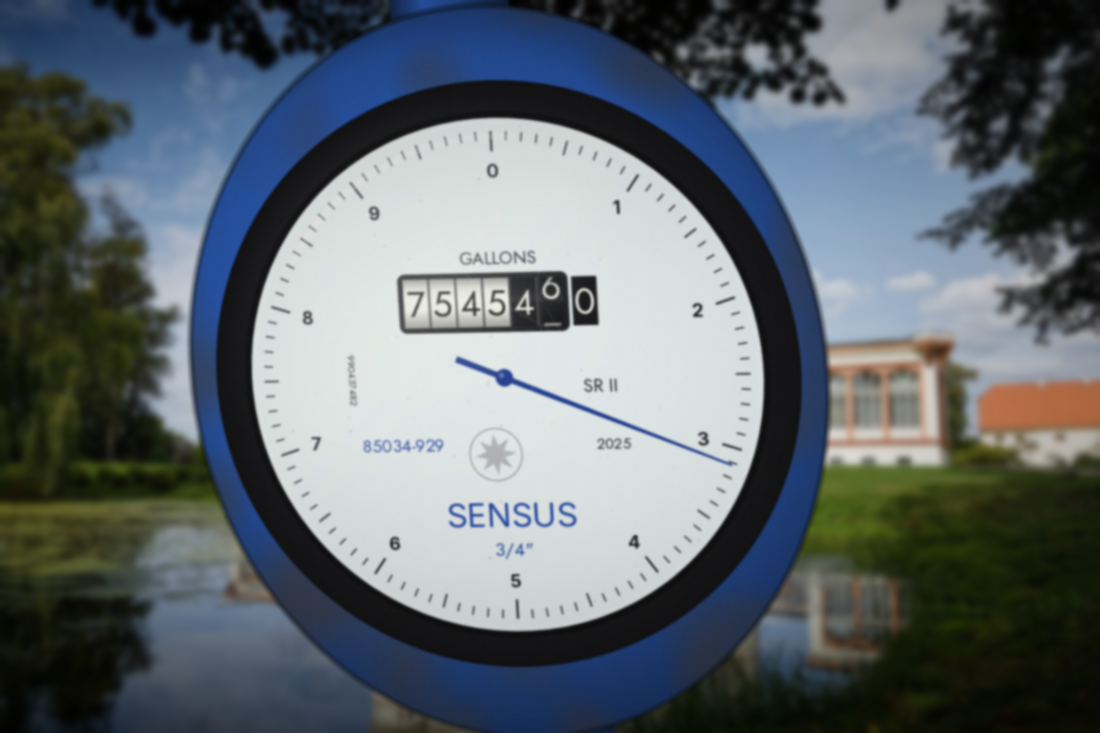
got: 7545463.1 gal
